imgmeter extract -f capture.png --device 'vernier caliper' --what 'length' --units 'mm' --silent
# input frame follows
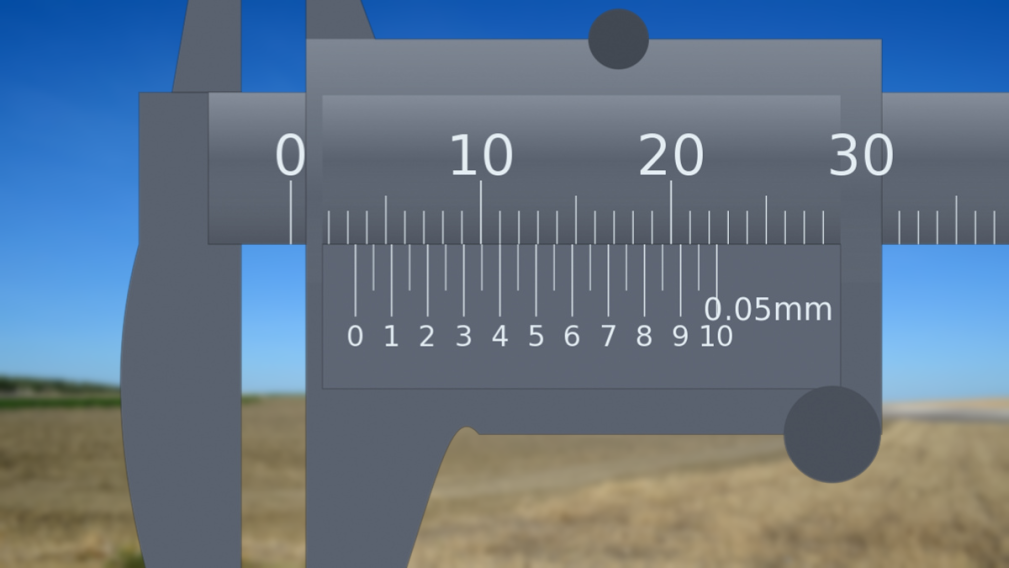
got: 3.4 mm
